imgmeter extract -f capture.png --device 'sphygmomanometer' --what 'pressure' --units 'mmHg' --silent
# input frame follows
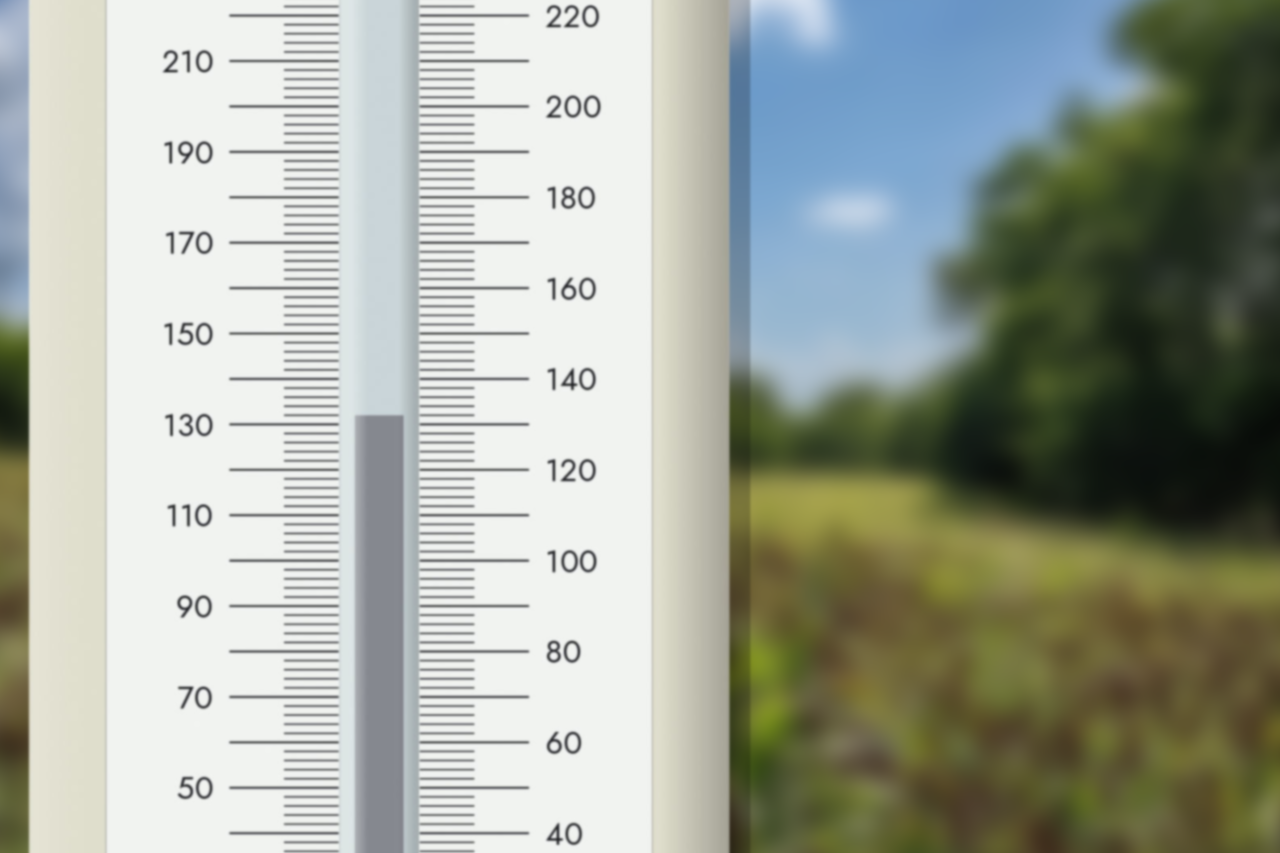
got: 132 mmHg
